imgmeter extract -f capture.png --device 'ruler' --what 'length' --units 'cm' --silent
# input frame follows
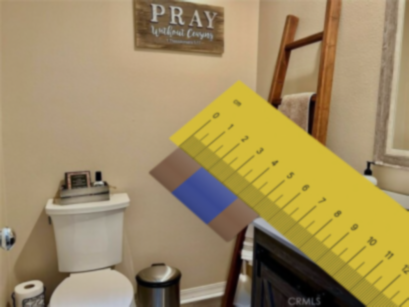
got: 5.5 cm
